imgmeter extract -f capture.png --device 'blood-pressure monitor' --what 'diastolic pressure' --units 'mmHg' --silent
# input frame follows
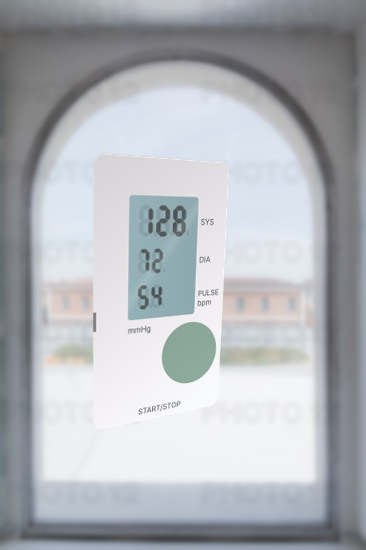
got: 72 mmHg
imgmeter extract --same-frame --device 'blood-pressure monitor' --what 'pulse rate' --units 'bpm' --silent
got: 54 bpm
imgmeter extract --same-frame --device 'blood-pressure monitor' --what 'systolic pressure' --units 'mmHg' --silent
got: 128 mmHg
